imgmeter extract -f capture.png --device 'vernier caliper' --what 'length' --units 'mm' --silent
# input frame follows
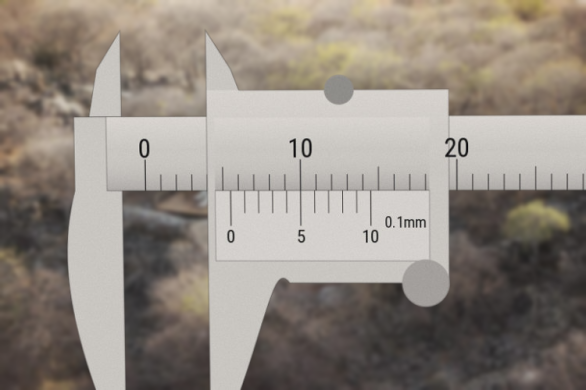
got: 5.5 mm
